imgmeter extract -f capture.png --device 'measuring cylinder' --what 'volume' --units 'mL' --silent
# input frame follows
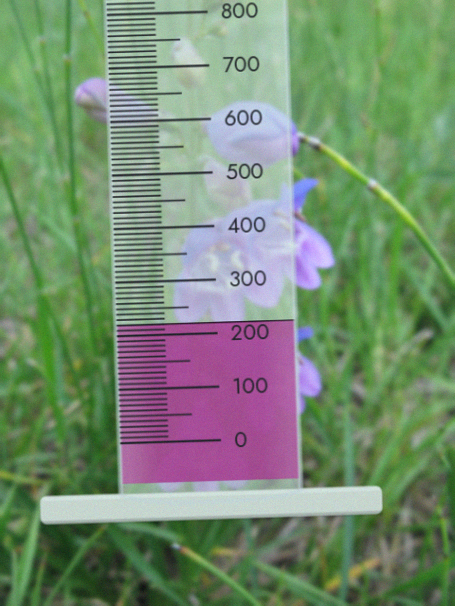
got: 220 mL
